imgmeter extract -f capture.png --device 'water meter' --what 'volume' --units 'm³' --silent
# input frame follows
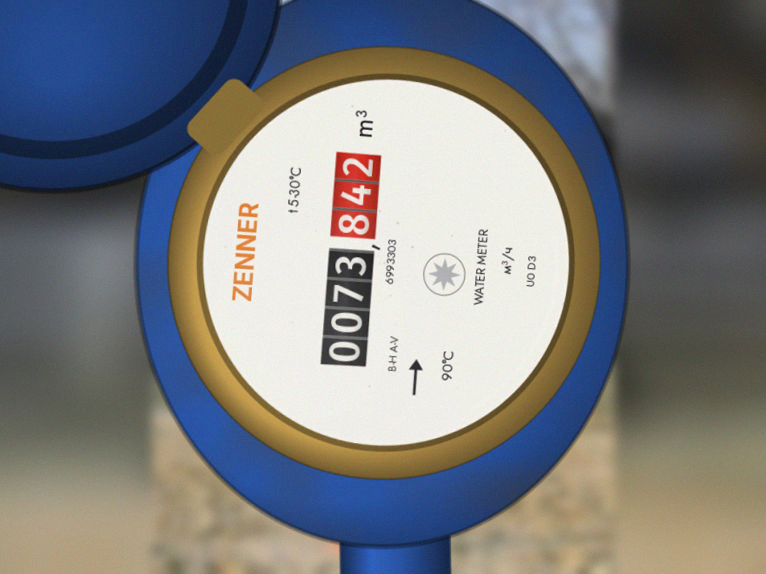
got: 73.842 m³
